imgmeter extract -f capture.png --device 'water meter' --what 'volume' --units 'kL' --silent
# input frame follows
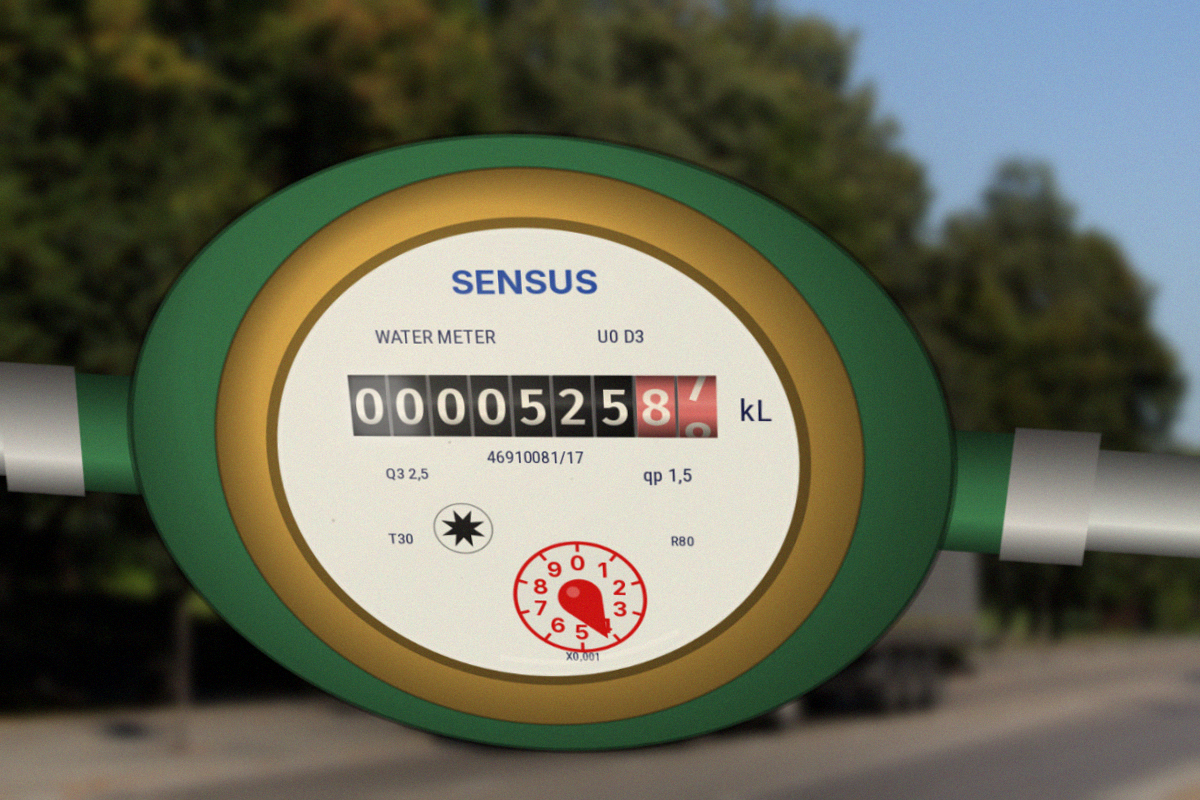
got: 525.874 kL
